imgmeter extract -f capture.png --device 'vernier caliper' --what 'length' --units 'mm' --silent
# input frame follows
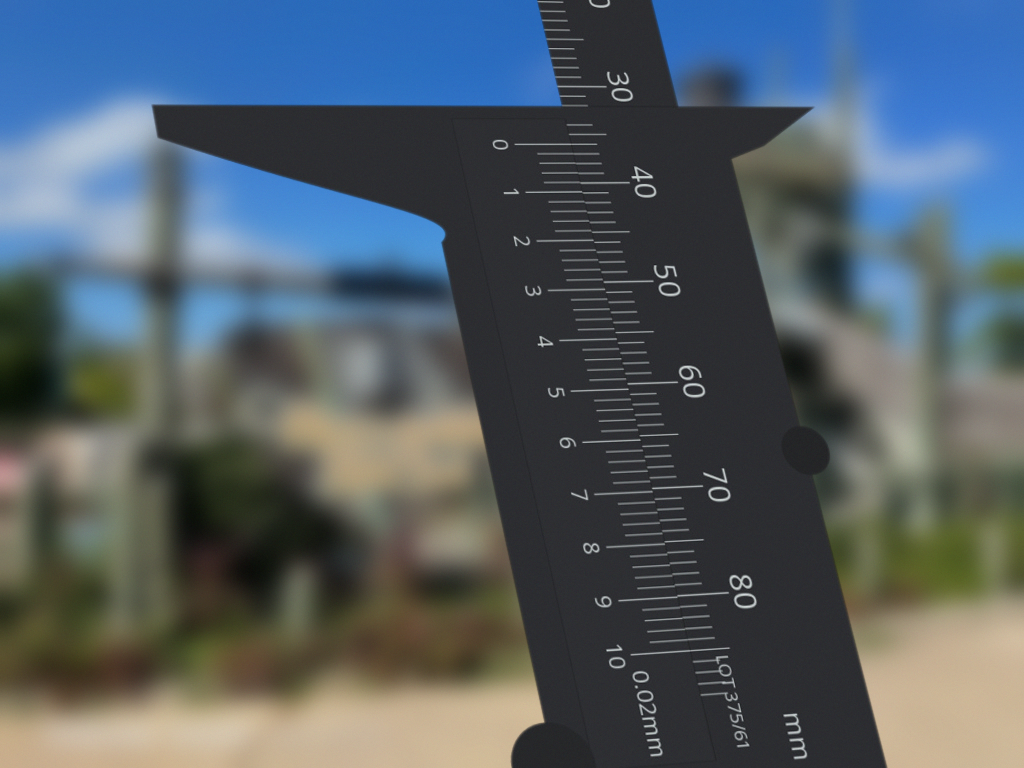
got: 36.0 mm
